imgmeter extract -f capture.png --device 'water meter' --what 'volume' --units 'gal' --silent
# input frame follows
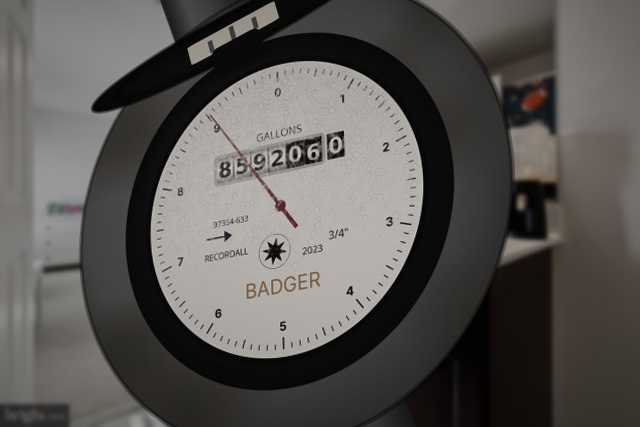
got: 8592059.0 gal
